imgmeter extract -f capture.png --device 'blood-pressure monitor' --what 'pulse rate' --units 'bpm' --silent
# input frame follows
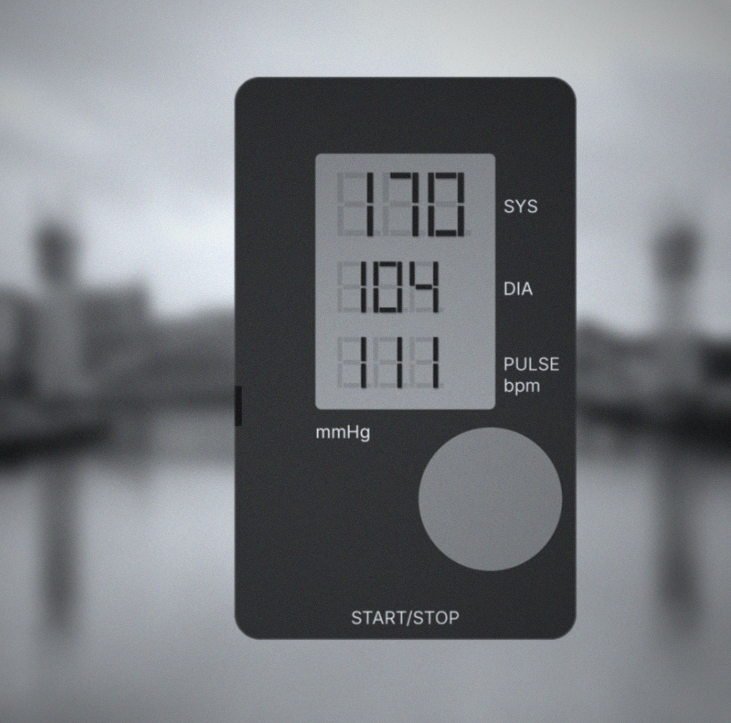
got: 111 bpm
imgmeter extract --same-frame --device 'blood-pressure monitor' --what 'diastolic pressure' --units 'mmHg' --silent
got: 104 mmHg
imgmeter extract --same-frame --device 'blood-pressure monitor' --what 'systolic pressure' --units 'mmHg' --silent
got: 170 mmHg
